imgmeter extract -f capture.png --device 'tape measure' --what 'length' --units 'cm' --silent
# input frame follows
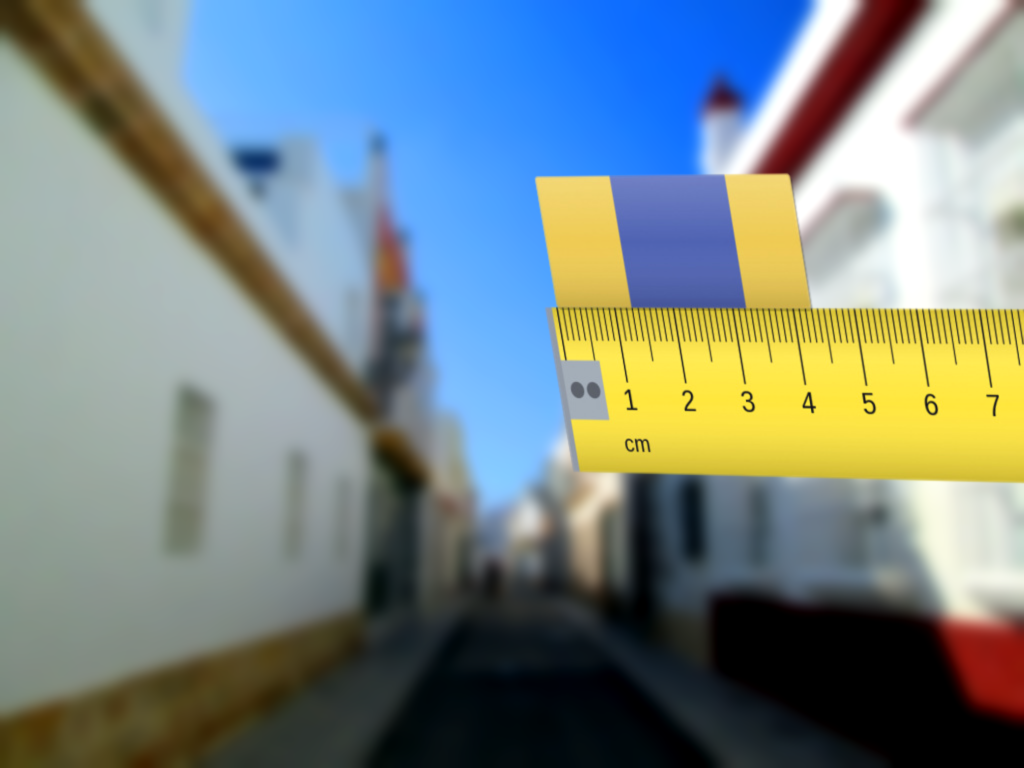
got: 4.3 cm
